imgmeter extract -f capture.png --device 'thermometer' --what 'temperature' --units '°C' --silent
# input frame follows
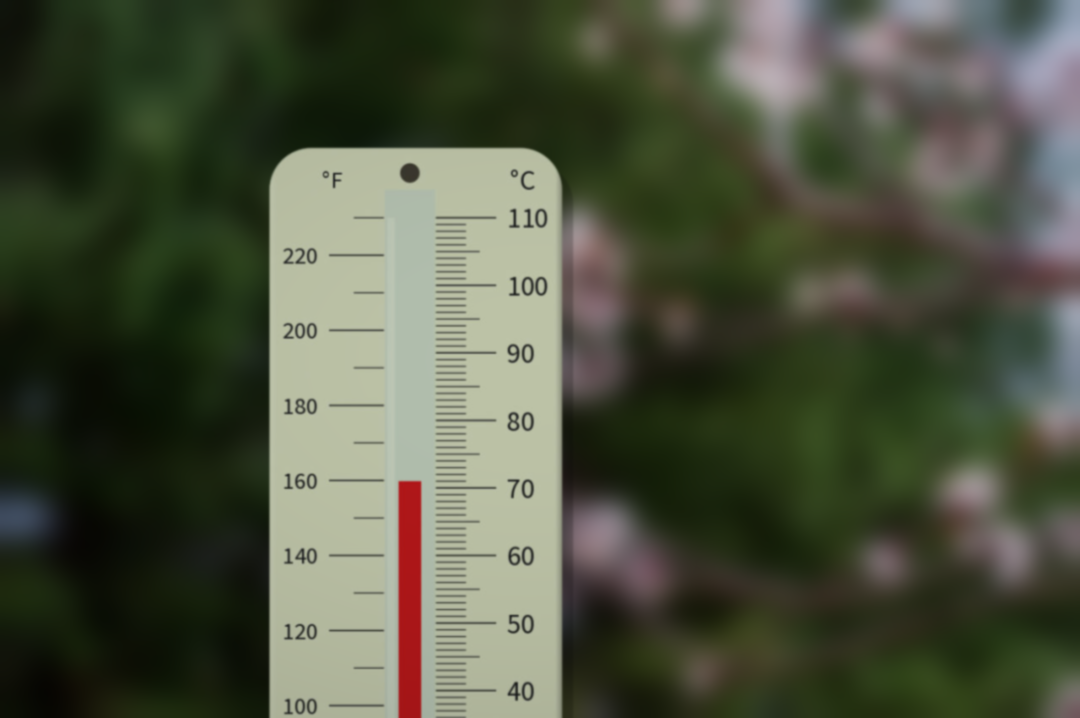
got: 71 °C
